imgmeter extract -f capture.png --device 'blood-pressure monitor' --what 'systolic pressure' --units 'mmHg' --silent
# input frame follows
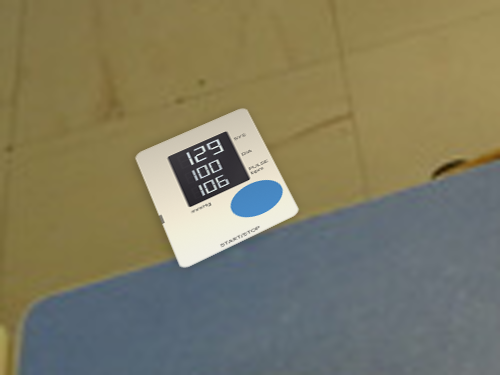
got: 129 mmHg
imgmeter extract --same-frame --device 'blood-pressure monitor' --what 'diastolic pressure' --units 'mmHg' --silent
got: 100 mmHg
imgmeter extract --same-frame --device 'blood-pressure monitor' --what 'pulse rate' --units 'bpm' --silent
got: 106 bpm
